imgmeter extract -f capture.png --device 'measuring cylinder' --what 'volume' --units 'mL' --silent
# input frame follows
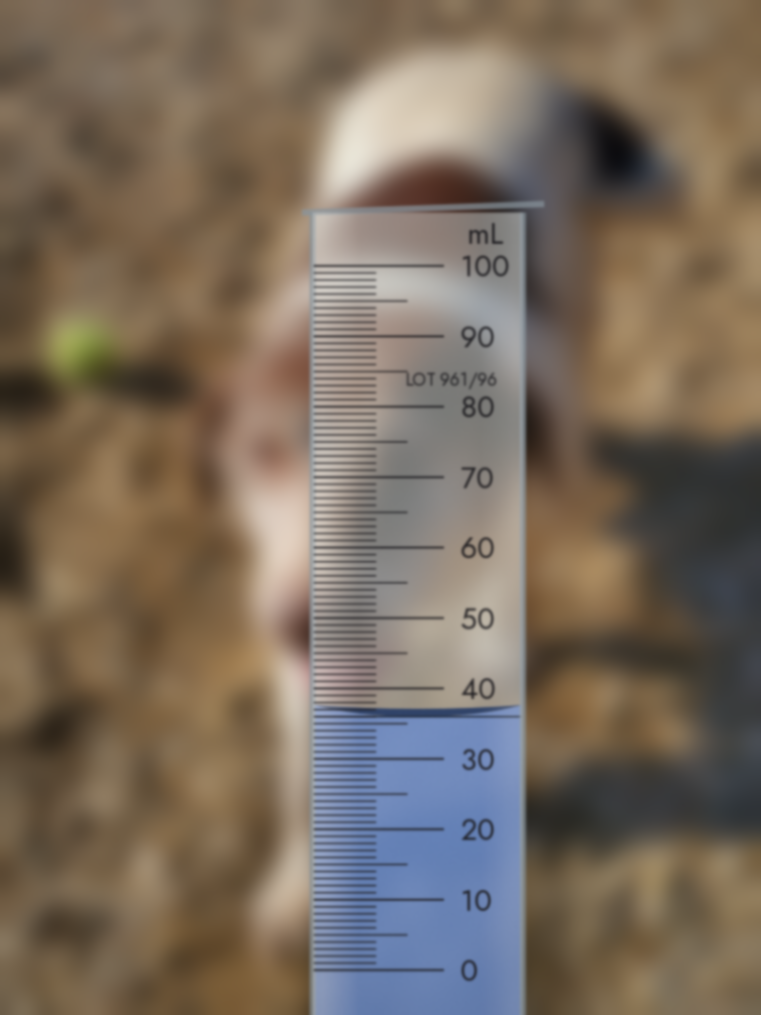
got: 36 mL
